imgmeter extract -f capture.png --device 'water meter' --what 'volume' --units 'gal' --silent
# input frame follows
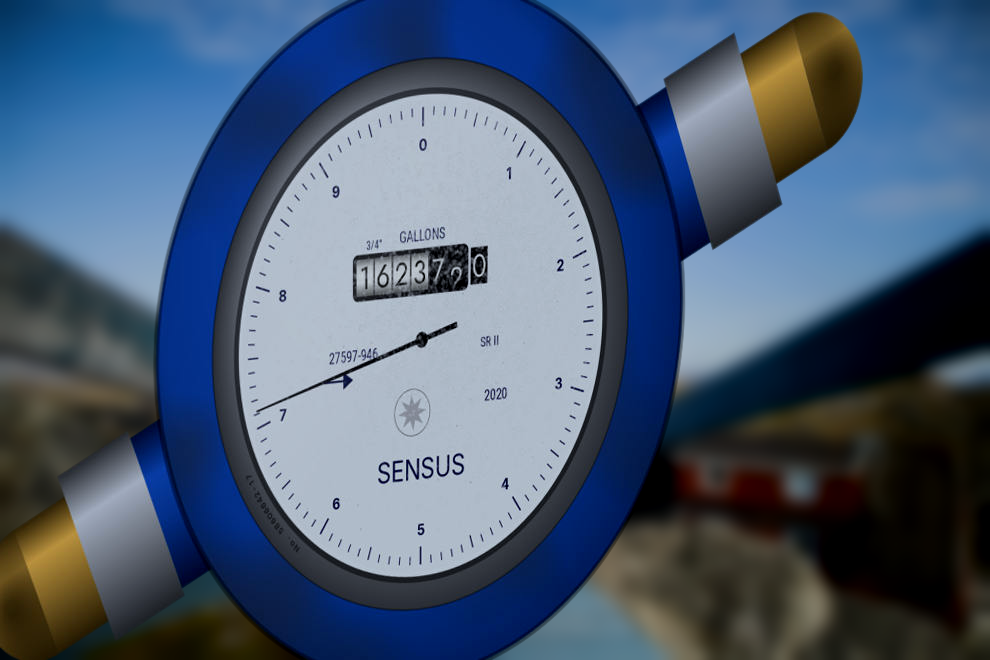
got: 1623717.1 gal
